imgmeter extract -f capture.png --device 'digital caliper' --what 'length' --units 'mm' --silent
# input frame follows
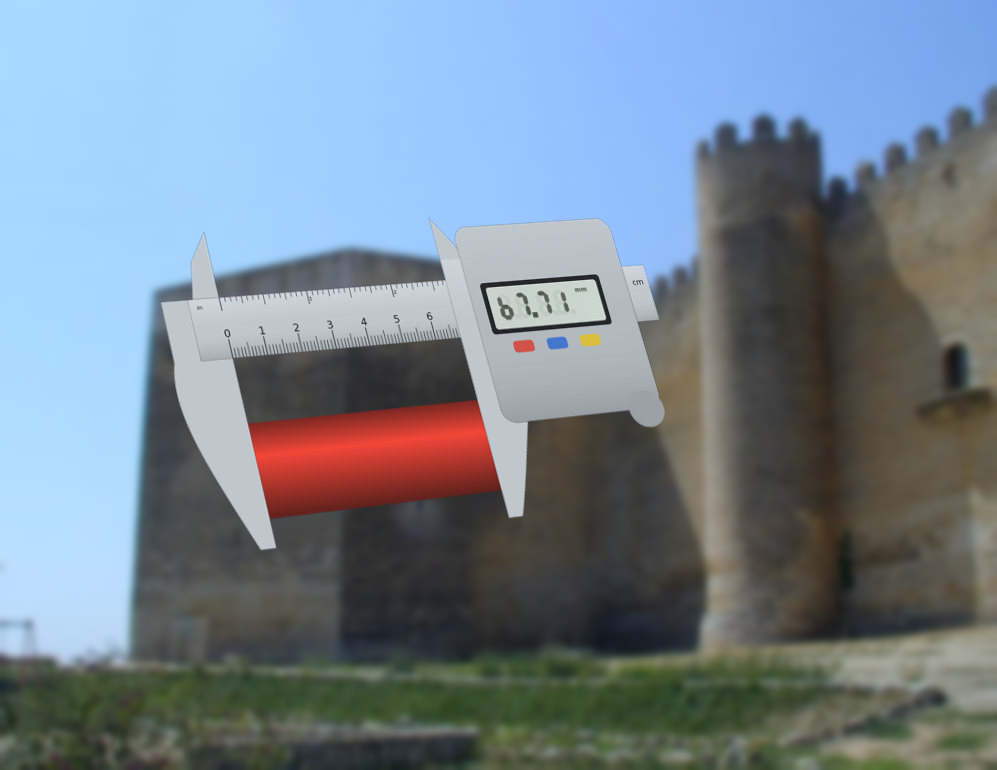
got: 67.71 mm
